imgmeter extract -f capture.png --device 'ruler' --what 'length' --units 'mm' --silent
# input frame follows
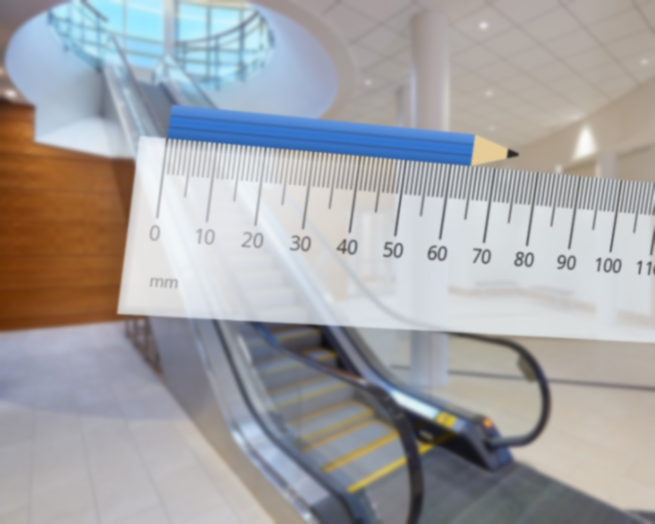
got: 75 mm
